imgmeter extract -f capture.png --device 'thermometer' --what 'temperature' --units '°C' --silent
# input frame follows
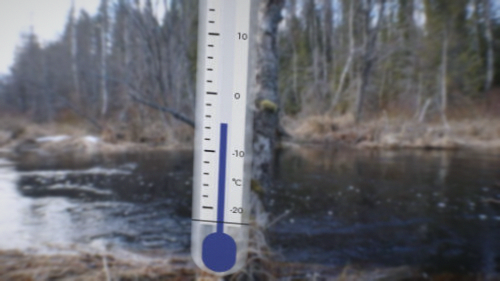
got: -5 °C
